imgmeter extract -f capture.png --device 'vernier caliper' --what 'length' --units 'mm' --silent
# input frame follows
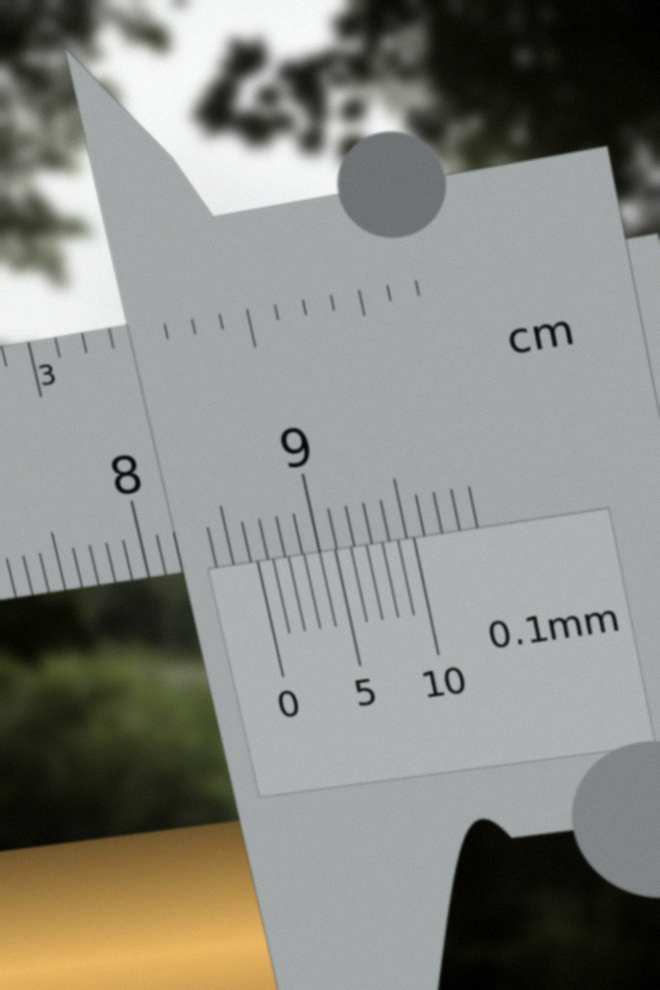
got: 86.4 mm
